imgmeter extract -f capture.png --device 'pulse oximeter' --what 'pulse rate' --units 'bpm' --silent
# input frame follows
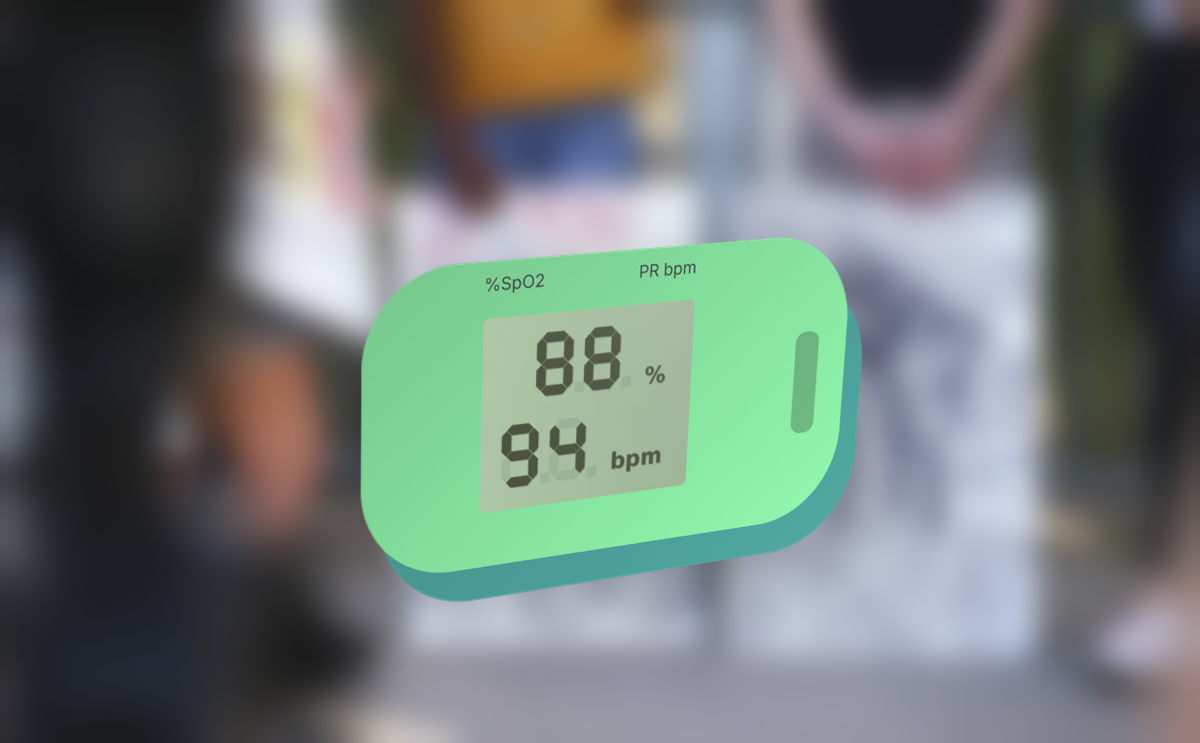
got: 94 bpm
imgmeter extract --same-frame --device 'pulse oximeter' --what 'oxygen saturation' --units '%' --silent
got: 88 %
